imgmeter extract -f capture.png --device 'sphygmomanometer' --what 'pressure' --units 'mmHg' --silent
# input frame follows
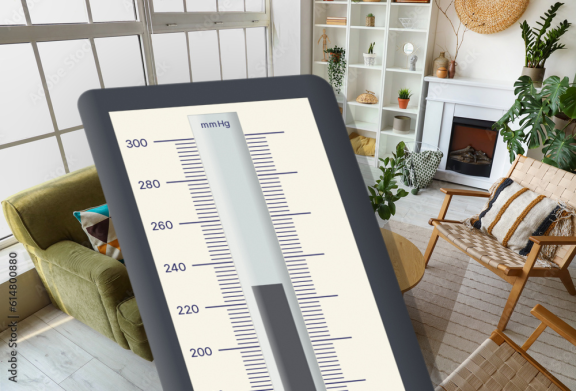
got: 228 mmHg
